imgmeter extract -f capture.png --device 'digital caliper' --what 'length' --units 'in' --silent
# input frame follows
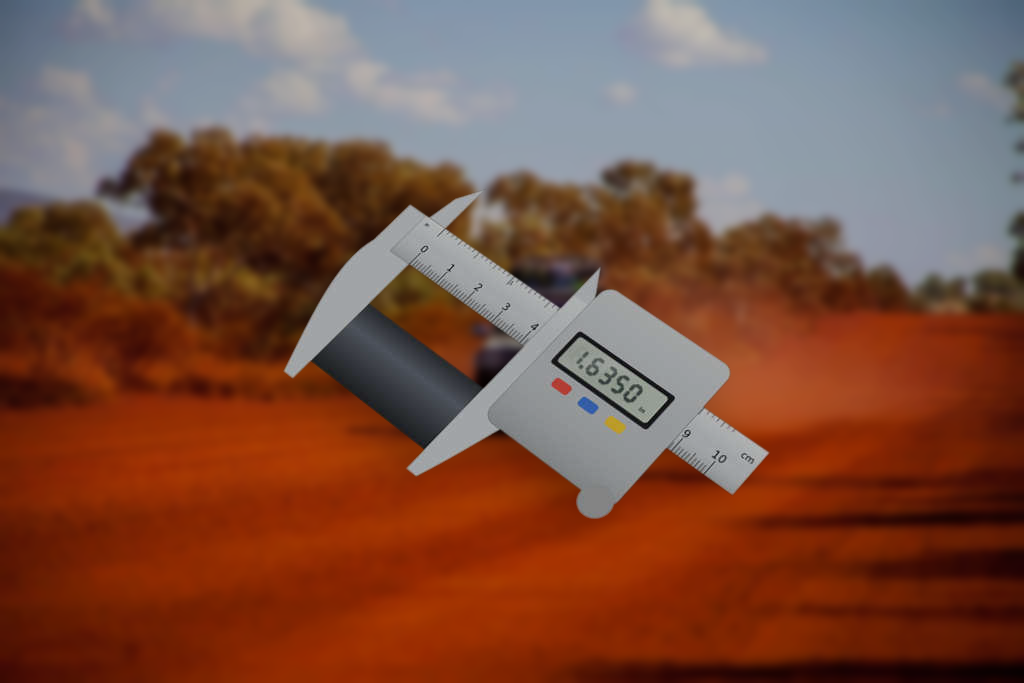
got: 1.6350 in
